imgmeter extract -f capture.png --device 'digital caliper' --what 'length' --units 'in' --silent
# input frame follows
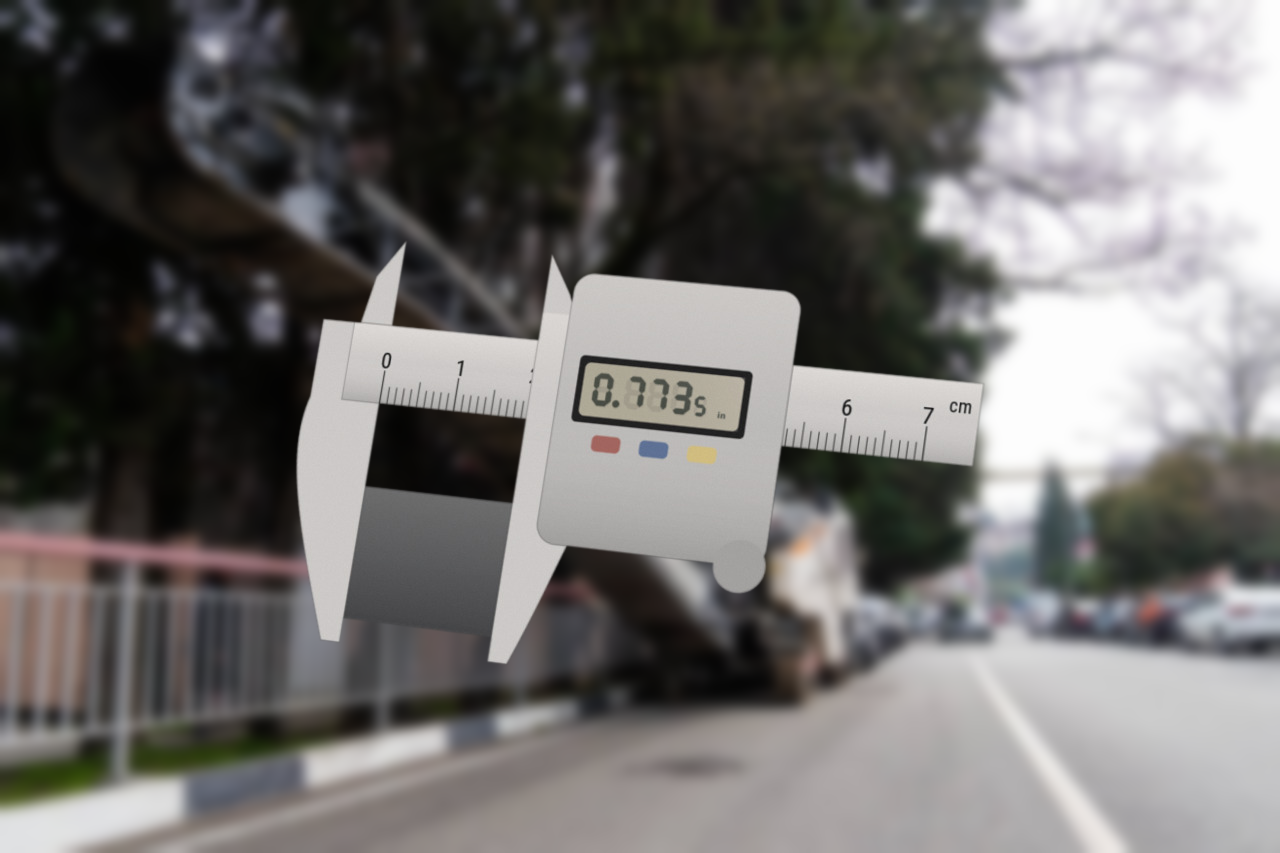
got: 0.7735 in
